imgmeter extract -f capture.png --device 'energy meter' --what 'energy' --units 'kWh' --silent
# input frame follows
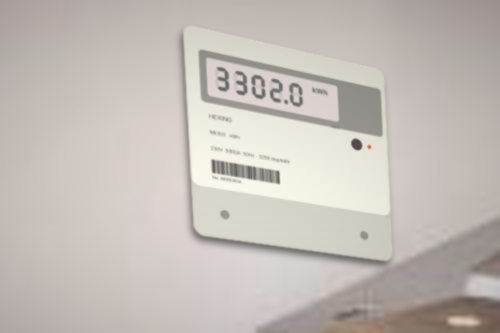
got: 3302.0 kWh
